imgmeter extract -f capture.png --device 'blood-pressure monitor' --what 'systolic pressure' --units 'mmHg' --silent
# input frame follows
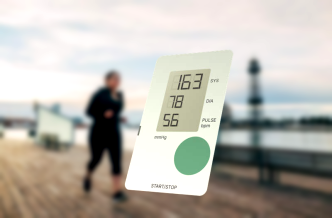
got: 163 mmHg
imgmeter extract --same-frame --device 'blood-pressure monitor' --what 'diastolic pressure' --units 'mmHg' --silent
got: 78 mmHg
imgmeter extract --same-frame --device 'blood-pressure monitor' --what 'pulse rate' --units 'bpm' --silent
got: 56 bpm
